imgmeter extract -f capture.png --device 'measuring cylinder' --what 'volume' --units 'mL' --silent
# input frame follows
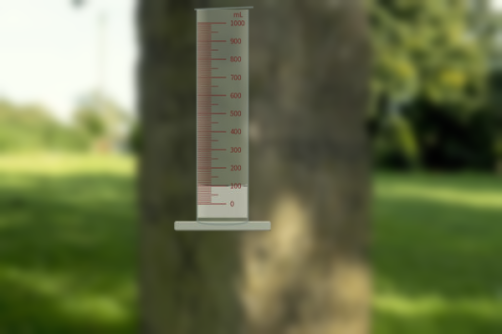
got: 100 mL
